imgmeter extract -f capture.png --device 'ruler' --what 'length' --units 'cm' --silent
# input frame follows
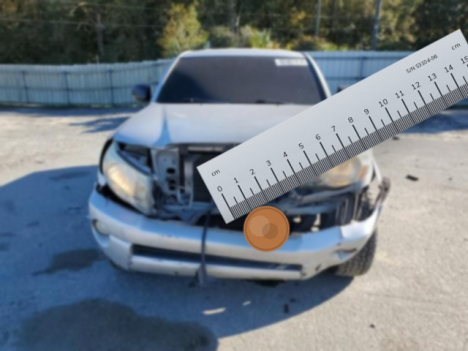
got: 2.5 cm
